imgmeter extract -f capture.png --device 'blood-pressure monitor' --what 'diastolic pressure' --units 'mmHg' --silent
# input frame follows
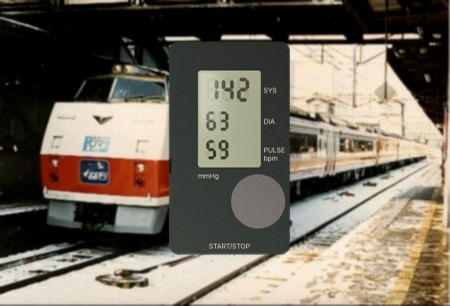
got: 63 mmHg
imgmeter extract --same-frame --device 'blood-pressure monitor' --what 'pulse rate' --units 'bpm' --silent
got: 59 bpm
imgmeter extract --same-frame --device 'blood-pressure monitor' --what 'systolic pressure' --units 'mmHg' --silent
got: 142 mmHg
